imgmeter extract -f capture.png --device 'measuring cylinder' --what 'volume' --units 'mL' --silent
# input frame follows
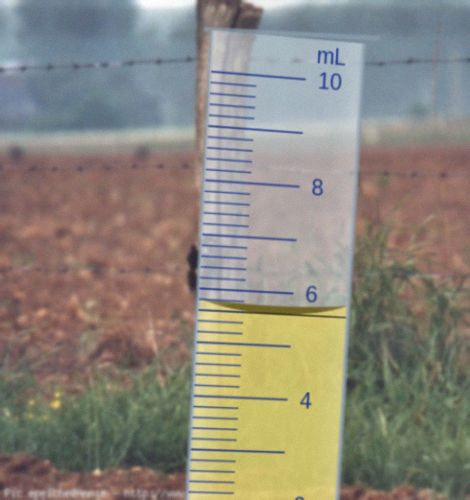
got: 5.6 mL
